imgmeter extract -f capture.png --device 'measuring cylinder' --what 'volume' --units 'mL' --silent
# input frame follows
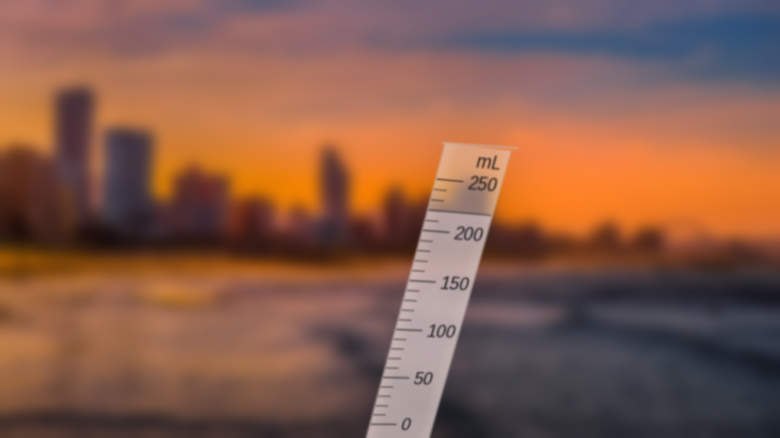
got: 220 mL
